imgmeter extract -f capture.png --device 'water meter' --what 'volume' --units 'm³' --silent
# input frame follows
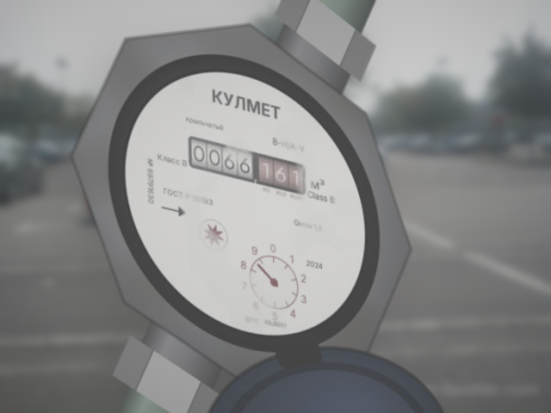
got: 66.1618 m³
